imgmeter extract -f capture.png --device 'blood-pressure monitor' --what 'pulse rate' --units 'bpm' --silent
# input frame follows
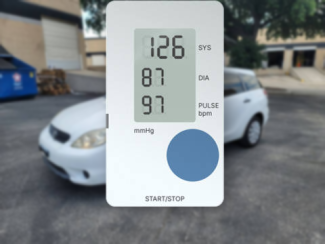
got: 97 bpm
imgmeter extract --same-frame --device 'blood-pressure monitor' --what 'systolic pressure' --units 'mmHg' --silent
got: 126 mmHg
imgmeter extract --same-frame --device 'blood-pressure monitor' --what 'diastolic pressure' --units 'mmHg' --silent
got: 87 mmHg
